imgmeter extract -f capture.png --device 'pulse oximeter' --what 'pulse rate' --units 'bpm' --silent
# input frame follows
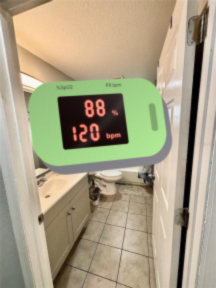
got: 120 bpm
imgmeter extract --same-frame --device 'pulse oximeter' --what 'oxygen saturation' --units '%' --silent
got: 88 %
